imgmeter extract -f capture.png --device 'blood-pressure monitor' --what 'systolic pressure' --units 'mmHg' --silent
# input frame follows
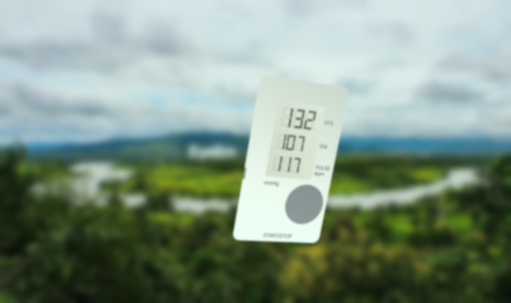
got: 132 mmHg
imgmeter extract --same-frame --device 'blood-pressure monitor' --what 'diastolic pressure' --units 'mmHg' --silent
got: 107 mmHg
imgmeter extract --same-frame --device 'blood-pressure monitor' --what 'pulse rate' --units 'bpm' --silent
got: 117 bpm
